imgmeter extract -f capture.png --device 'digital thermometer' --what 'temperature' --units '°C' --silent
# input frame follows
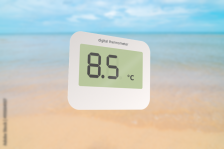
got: 8.5 °C
